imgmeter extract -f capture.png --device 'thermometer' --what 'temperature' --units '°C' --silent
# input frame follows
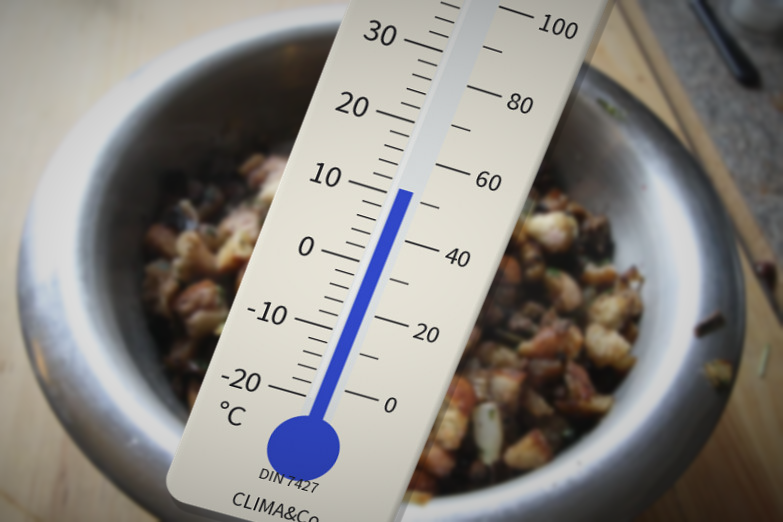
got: 11 °C
